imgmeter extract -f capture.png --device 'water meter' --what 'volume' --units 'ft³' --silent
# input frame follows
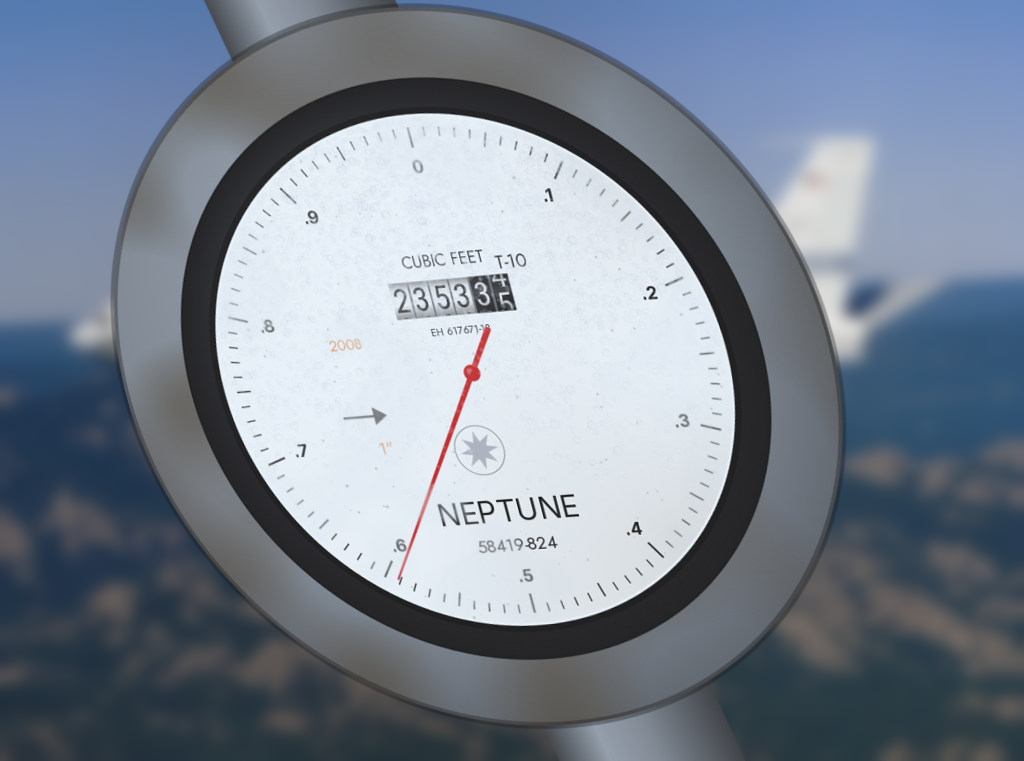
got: 235334.59 ft³
